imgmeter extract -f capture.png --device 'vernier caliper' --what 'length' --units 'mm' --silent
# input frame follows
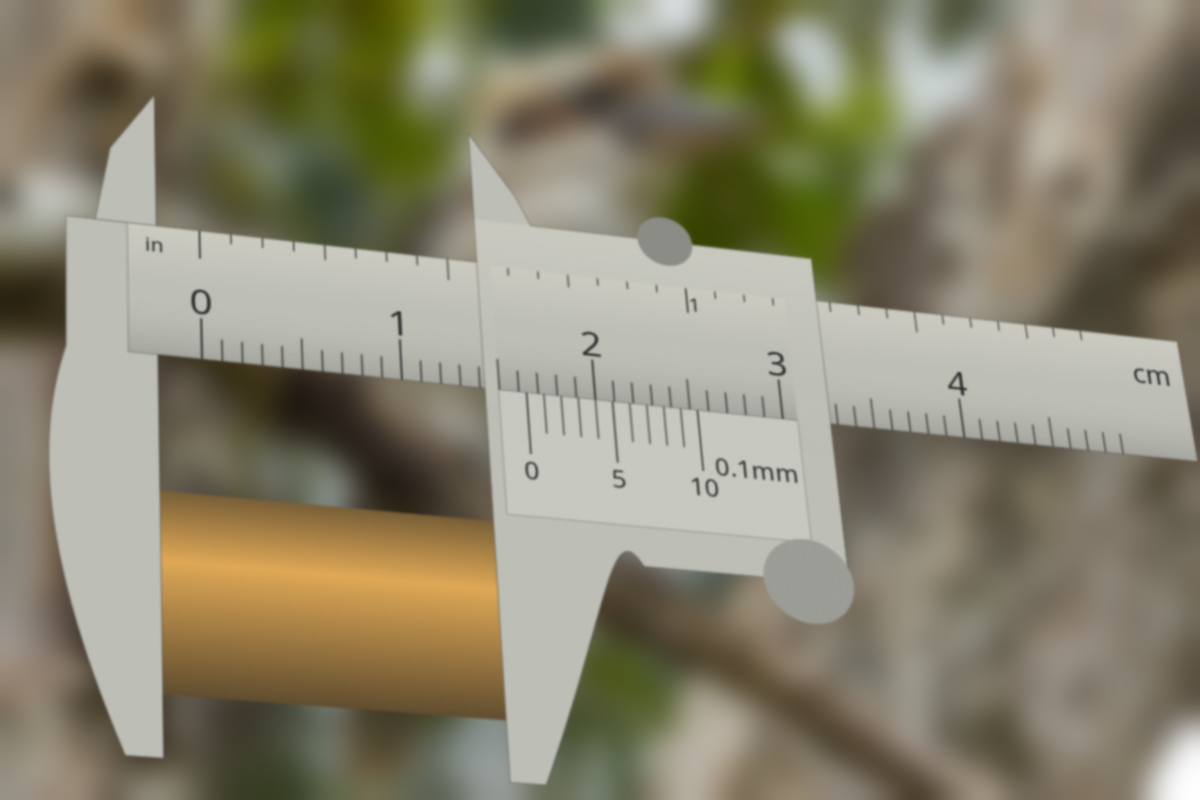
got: 16.4 mm
